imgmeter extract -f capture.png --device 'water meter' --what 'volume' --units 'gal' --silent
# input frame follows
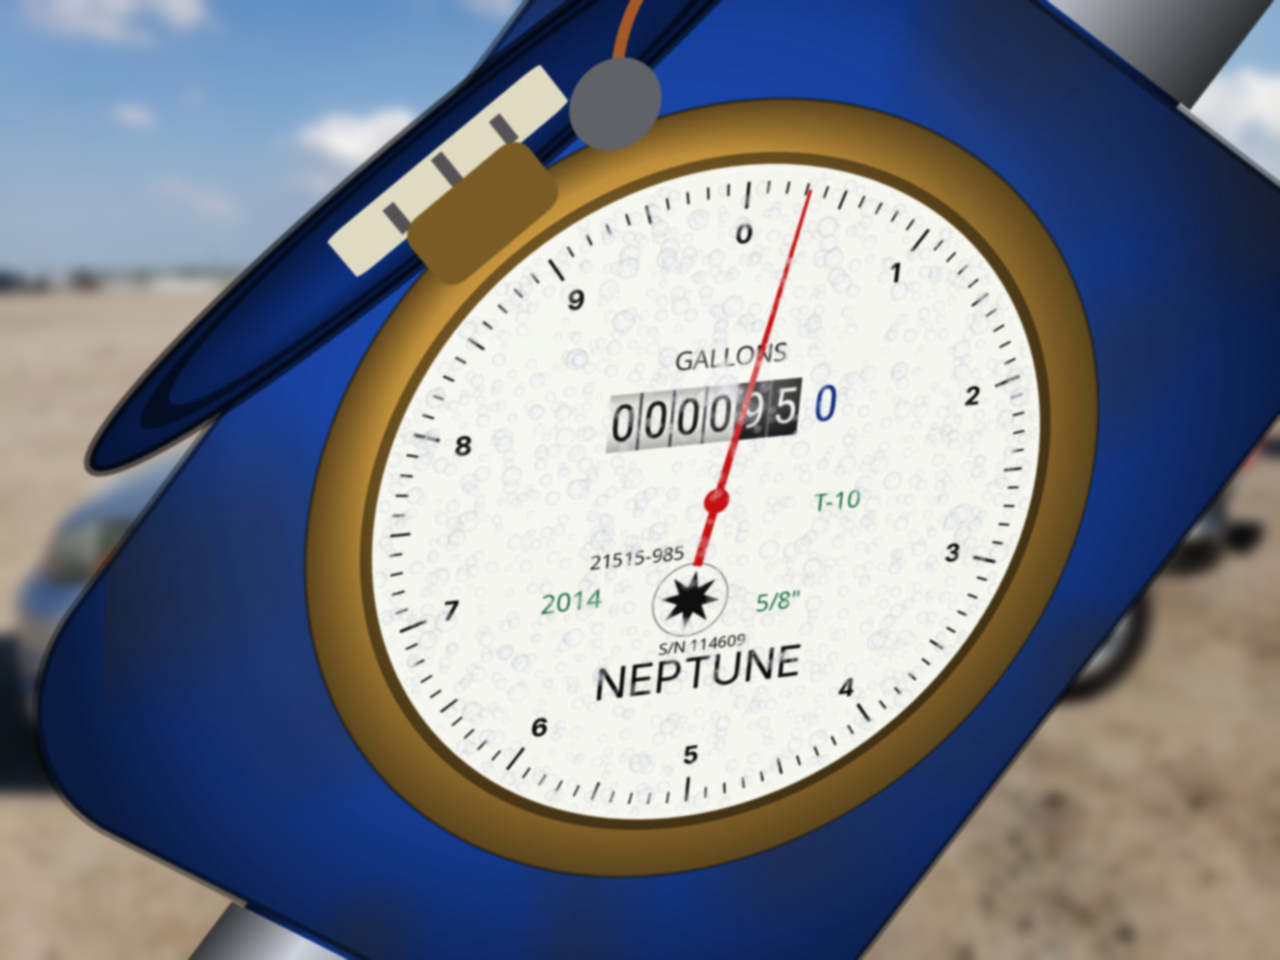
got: 950.3 gal
